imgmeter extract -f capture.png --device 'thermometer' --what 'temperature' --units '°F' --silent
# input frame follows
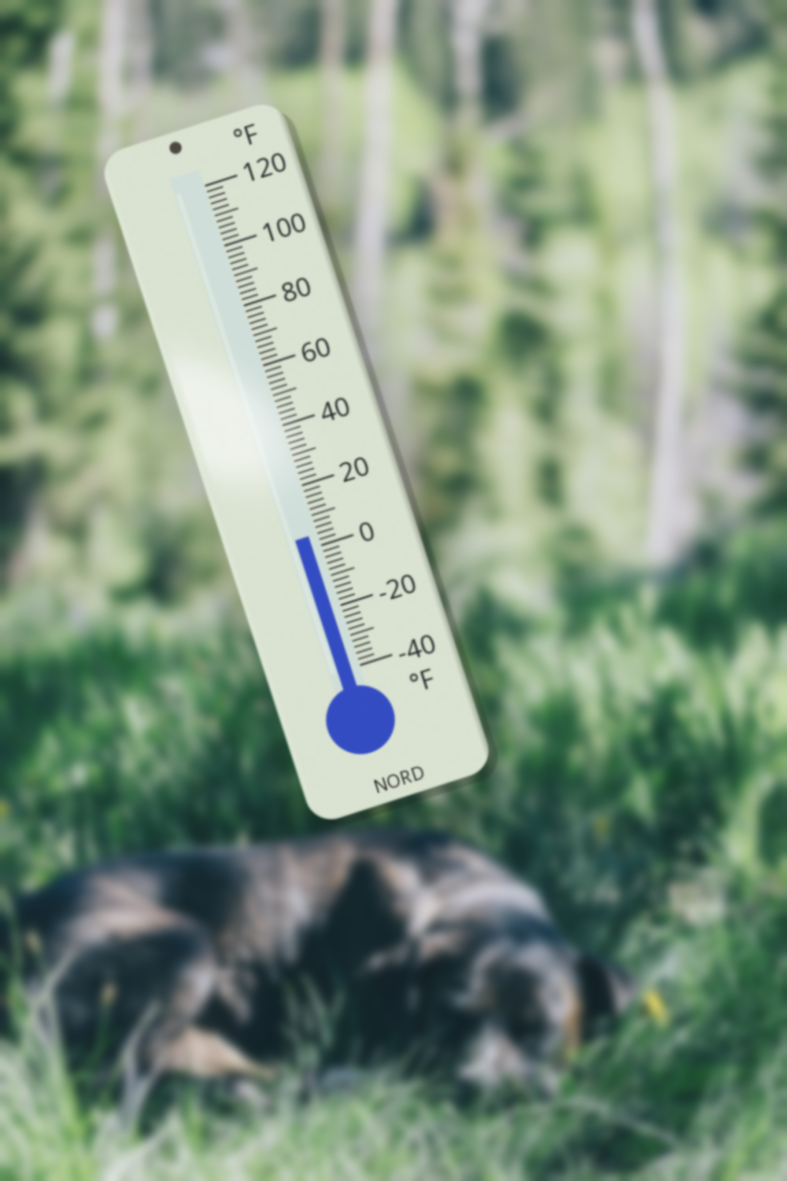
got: 4 °F
